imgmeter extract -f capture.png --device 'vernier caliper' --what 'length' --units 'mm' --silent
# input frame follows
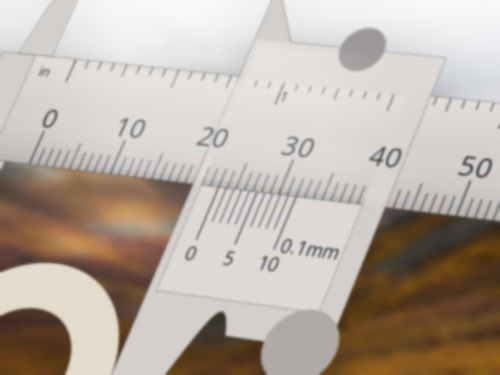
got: 23.0 mm
